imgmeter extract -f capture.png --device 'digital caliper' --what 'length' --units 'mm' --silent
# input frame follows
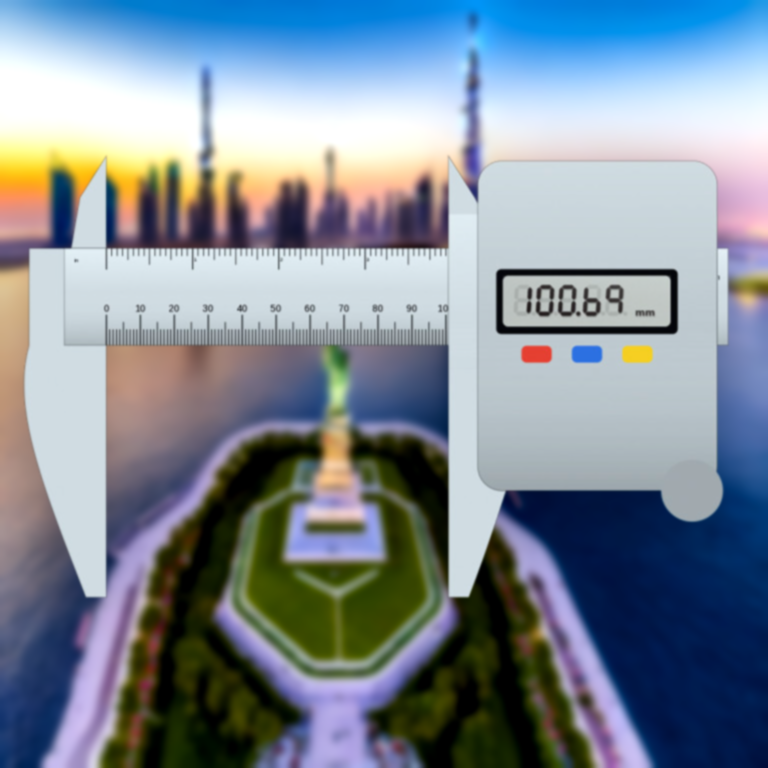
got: 100.69 mm
